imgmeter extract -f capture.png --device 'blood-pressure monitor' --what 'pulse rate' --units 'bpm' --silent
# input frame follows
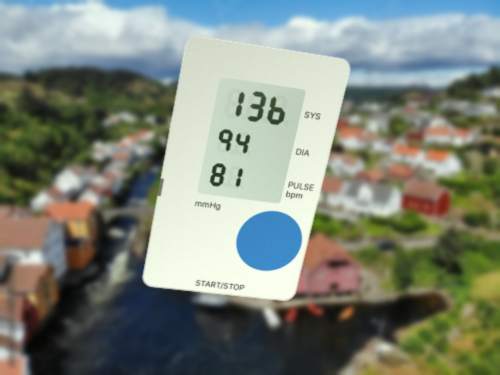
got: 81 bpm
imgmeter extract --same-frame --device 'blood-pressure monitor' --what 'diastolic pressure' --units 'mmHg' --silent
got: 94 mmHg
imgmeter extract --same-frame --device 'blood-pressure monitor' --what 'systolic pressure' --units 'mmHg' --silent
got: 136 mmHg
